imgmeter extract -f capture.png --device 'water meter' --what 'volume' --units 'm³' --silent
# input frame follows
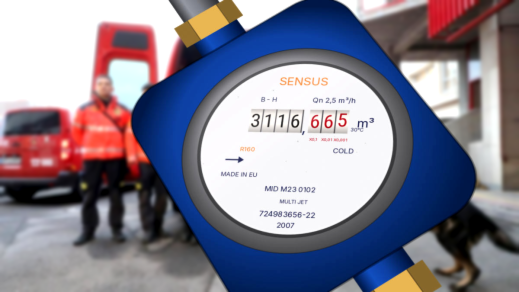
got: 3116.665 m³
